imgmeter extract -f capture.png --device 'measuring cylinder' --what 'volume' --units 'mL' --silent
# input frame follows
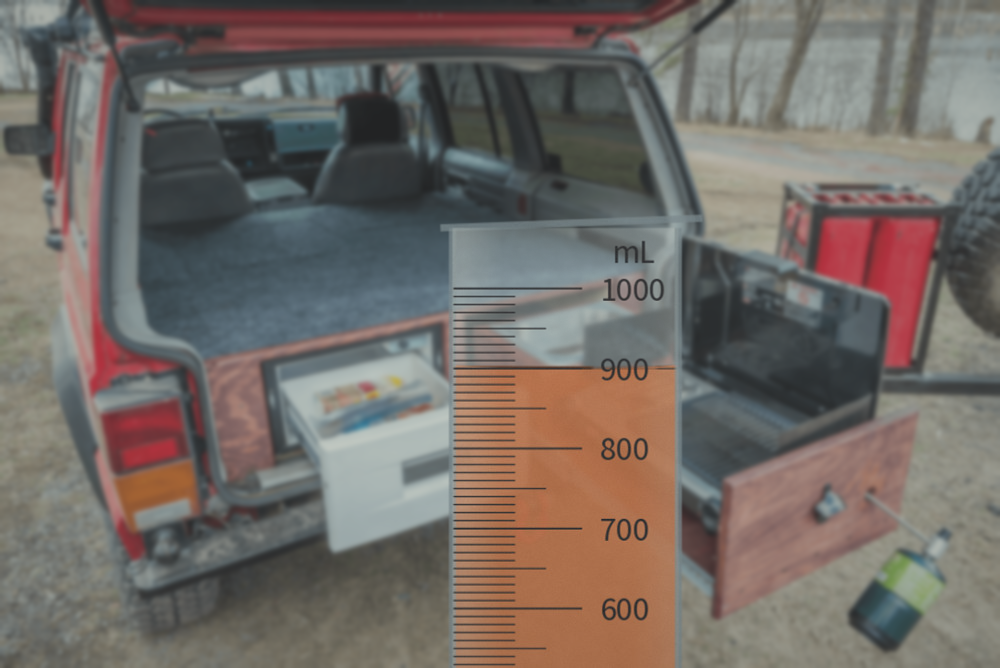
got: 900 mL
